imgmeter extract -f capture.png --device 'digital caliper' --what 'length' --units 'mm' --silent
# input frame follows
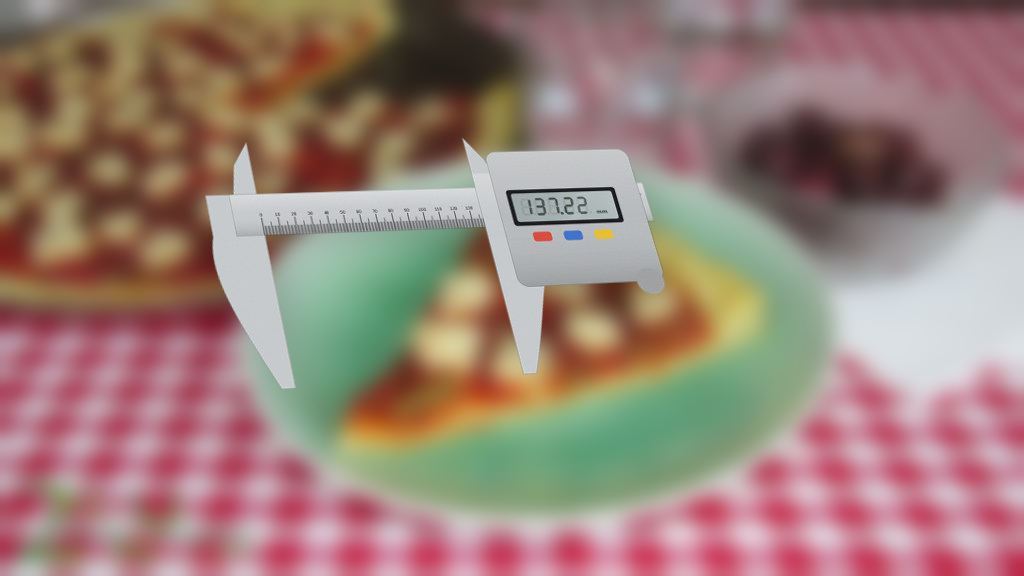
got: 137.22 mm
